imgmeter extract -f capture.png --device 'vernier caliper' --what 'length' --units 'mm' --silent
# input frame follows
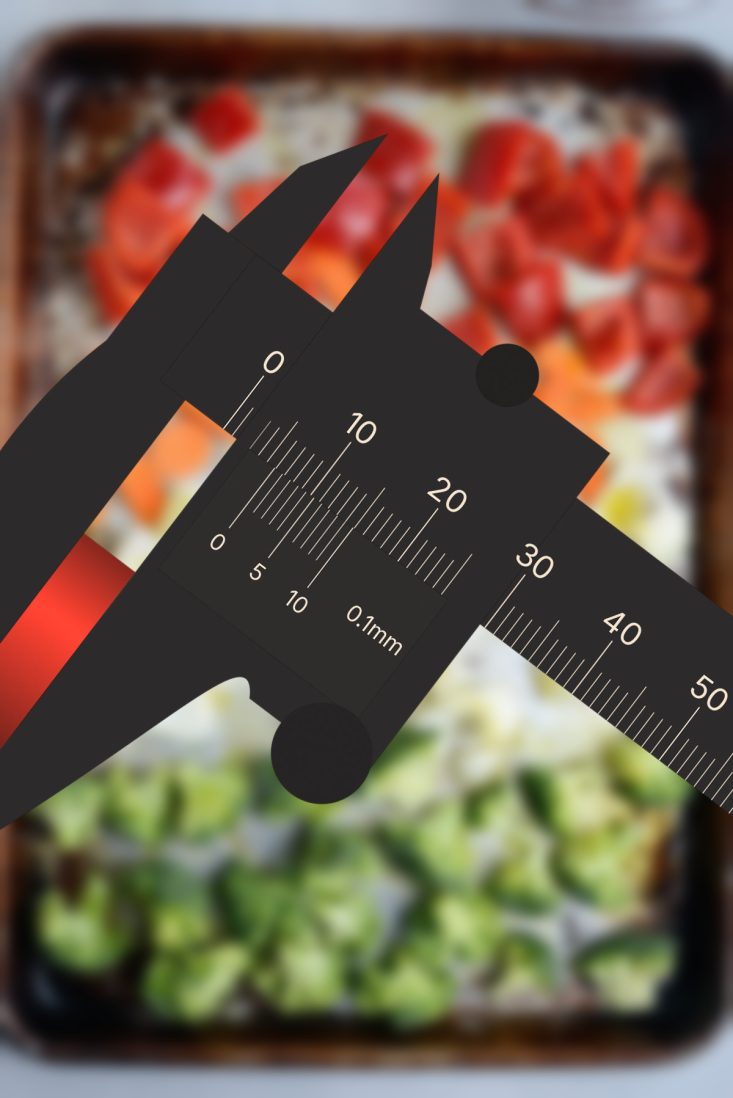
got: 5.9 mm
